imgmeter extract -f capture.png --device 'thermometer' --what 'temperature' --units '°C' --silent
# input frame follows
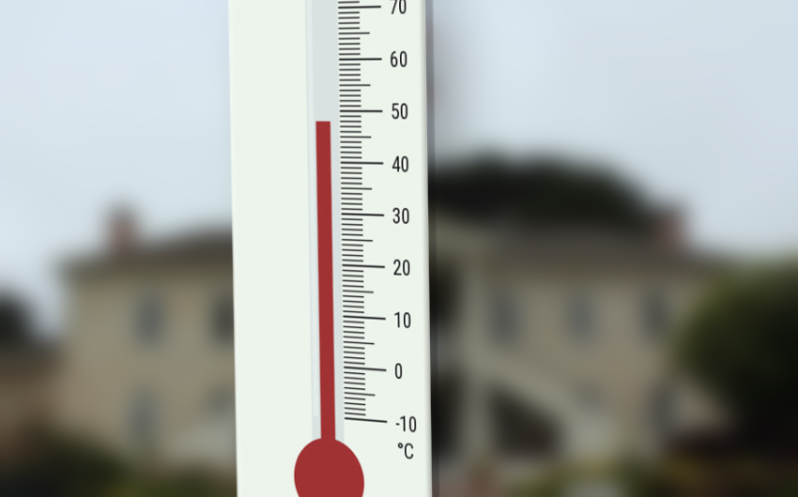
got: 48 °C
